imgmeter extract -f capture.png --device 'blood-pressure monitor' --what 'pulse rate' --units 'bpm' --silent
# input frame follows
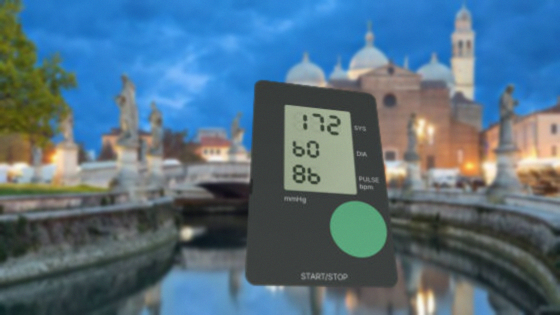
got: 86 bpm
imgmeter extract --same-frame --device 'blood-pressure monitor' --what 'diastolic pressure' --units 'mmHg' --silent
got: 60 mmHg
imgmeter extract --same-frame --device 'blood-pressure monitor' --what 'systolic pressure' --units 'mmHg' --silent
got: 172 mmHg
